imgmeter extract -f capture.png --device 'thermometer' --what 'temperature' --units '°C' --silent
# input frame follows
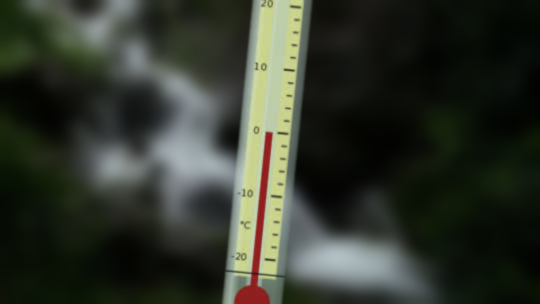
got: 0 °C
